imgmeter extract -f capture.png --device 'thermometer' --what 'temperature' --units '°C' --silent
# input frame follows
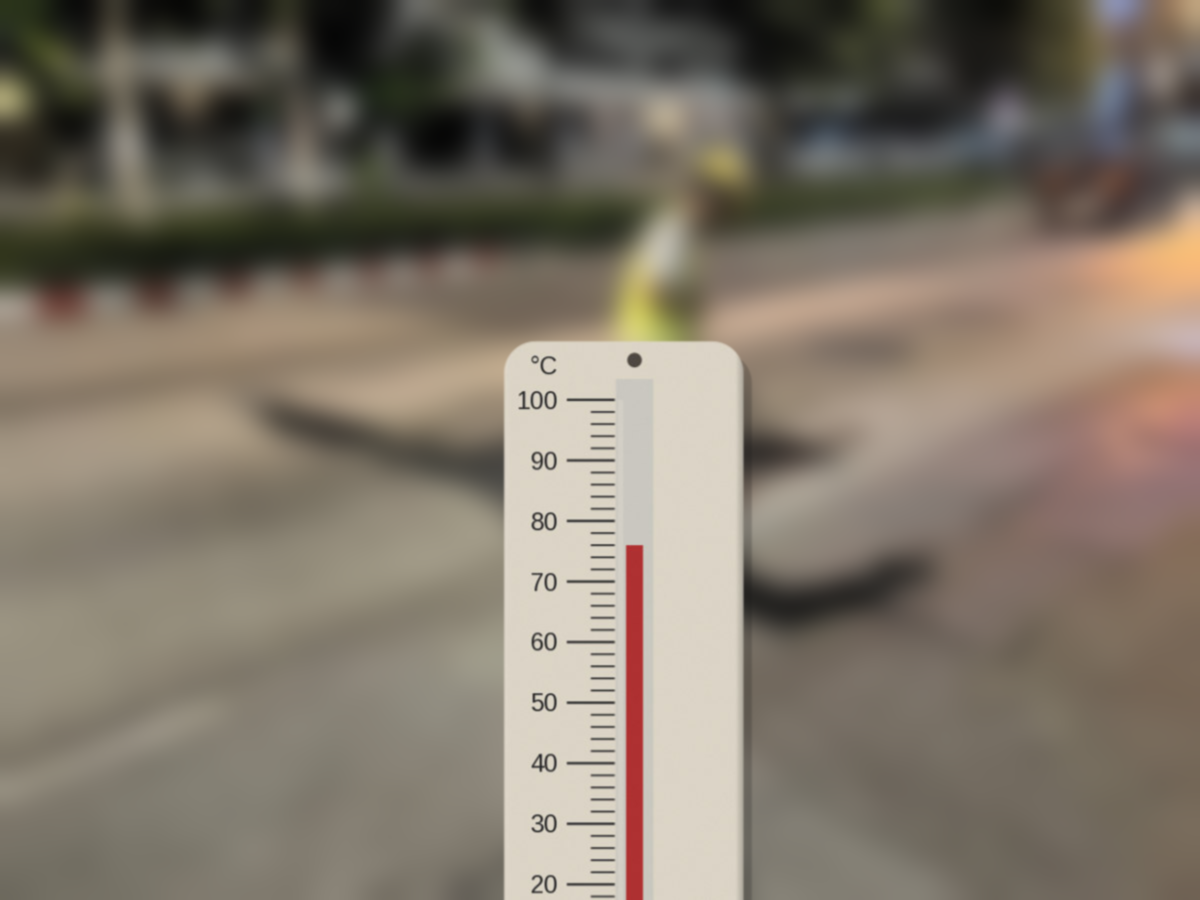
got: 76 °C
